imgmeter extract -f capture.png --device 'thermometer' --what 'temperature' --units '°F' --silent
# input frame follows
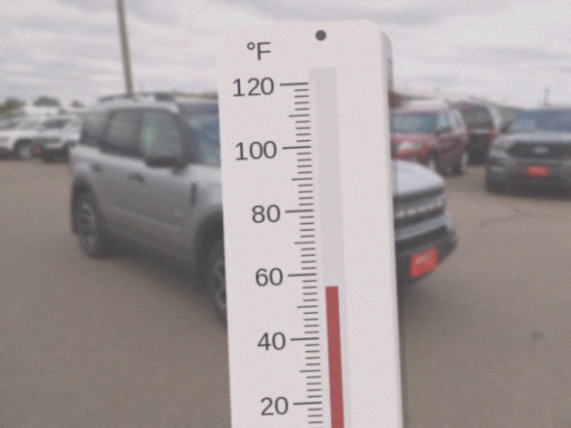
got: 56 °F
